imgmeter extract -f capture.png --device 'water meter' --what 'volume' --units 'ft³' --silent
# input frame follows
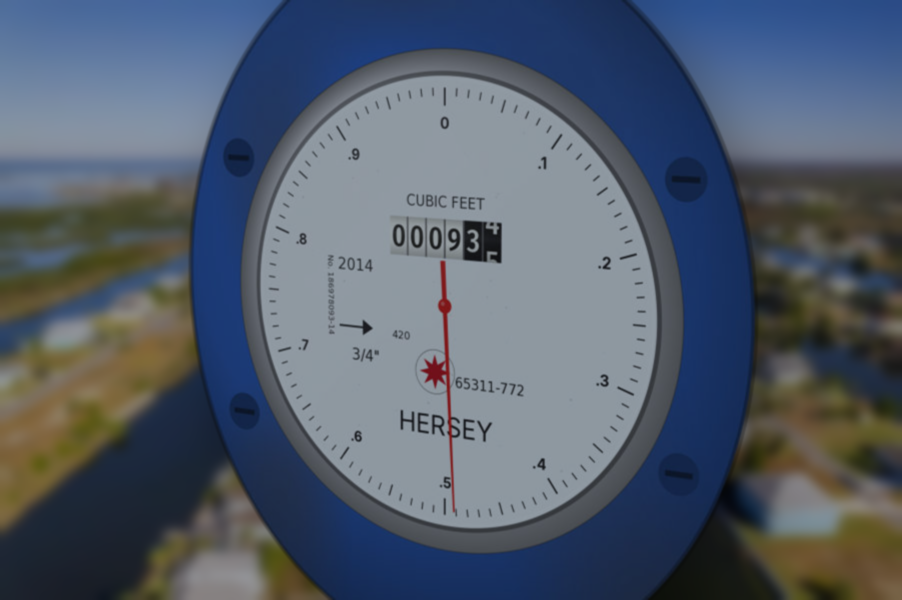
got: 934.49 ft³
